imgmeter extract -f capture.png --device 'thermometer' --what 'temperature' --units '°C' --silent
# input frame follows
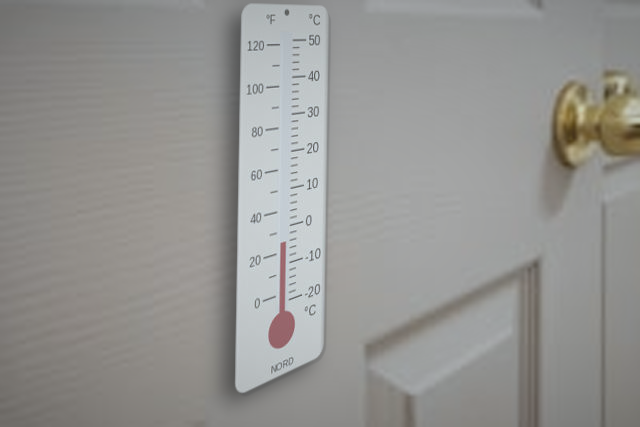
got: -4 °C
